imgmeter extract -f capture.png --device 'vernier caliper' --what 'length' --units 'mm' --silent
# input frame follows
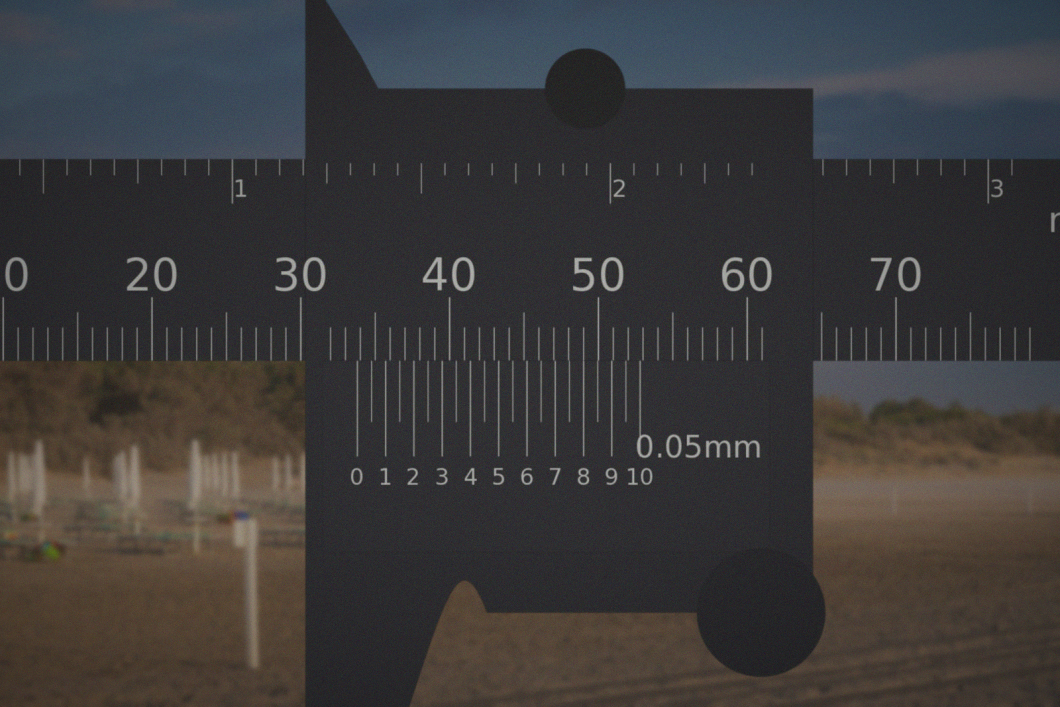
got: 33.8 mm
